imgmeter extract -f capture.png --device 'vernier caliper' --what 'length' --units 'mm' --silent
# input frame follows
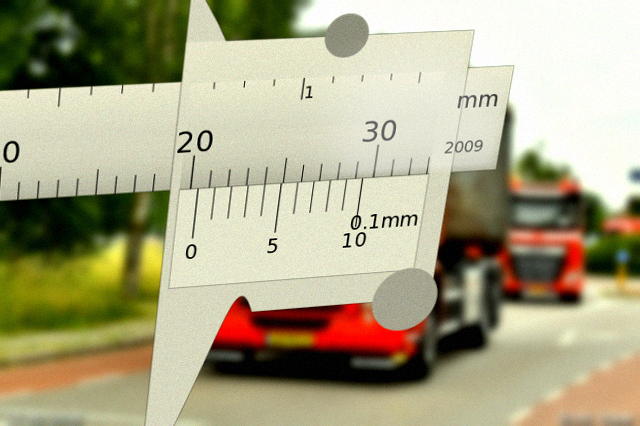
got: 20.4 mm
